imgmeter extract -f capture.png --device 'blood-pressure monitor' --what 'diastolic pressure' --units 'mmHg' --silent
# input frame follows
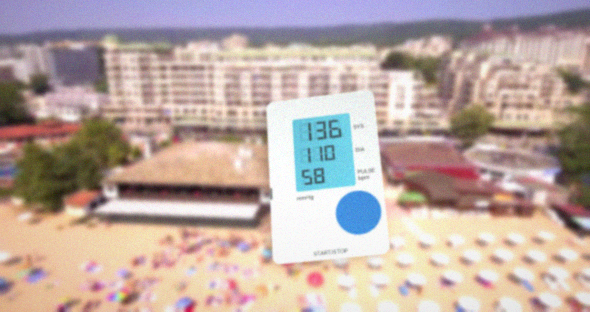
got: 110 mmHg
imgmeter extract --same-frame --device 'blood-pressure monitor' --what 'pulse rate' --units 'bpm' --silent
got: 58 bpm
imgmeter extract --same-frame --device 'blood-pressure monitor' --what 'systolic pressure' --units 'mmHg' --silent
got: 136 mmHg
